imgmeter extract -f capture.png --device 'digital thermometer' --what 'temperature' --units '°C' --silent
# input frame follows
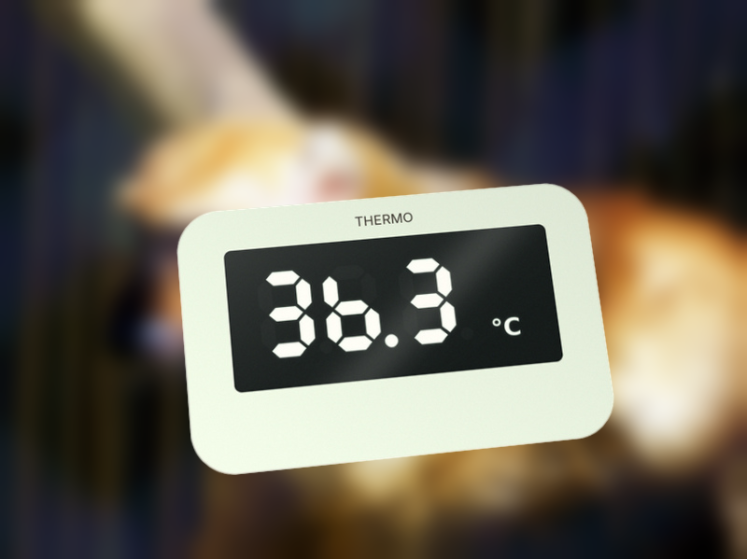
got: 36.3 °C
